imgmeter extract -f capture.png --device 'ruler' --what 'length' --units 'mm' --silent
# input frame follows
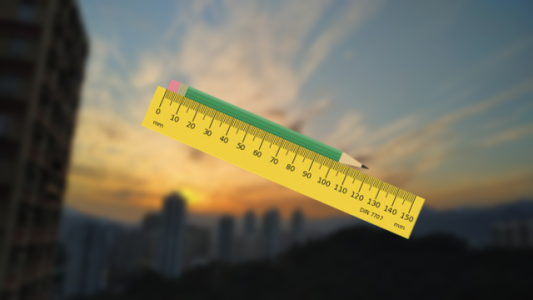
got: 120 mm
